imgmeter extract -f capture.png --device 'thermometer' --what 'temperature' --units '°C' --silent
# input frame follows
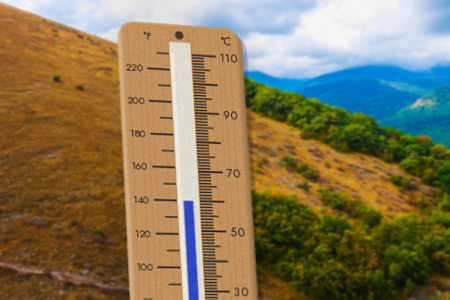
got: 60 °C
